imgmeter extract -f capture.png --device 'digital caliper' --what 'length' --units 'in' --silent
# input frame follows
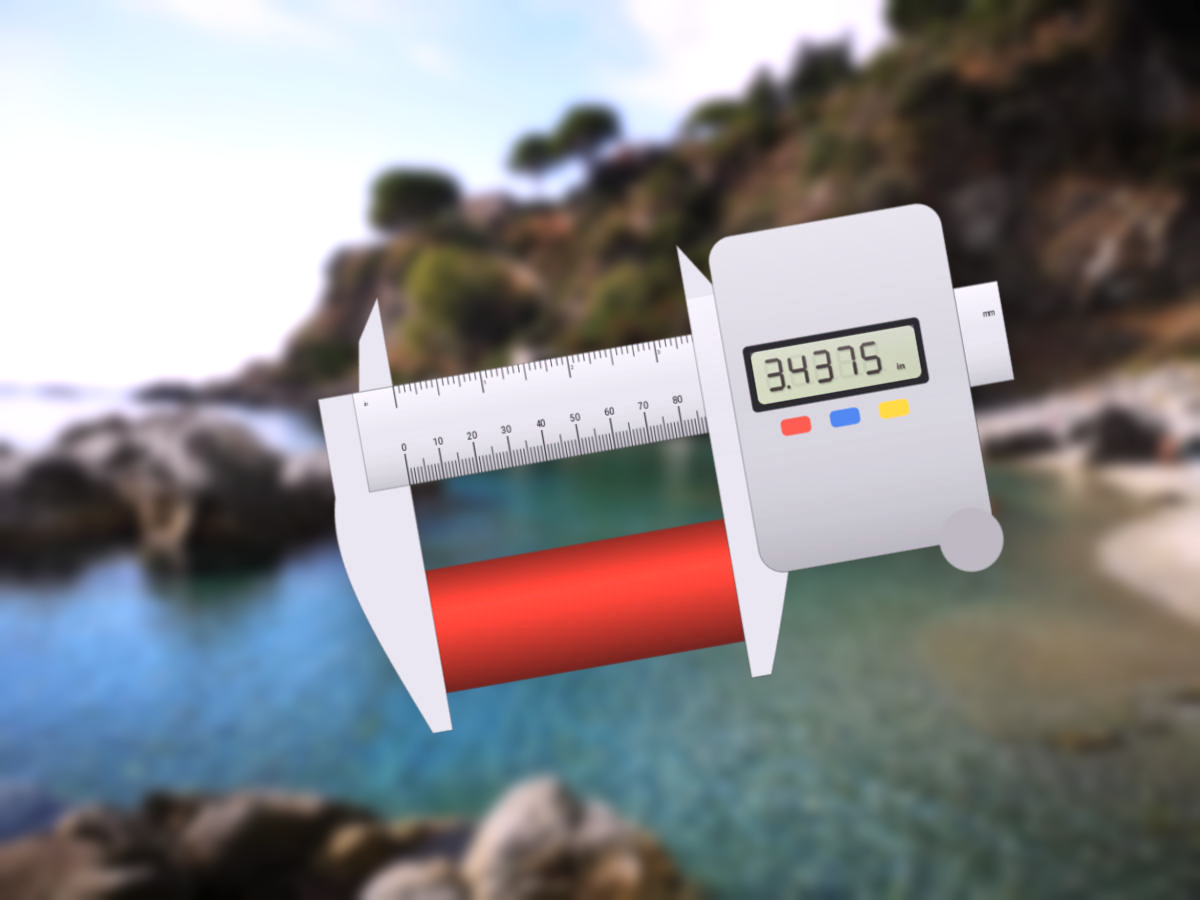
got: 3.4375 in
